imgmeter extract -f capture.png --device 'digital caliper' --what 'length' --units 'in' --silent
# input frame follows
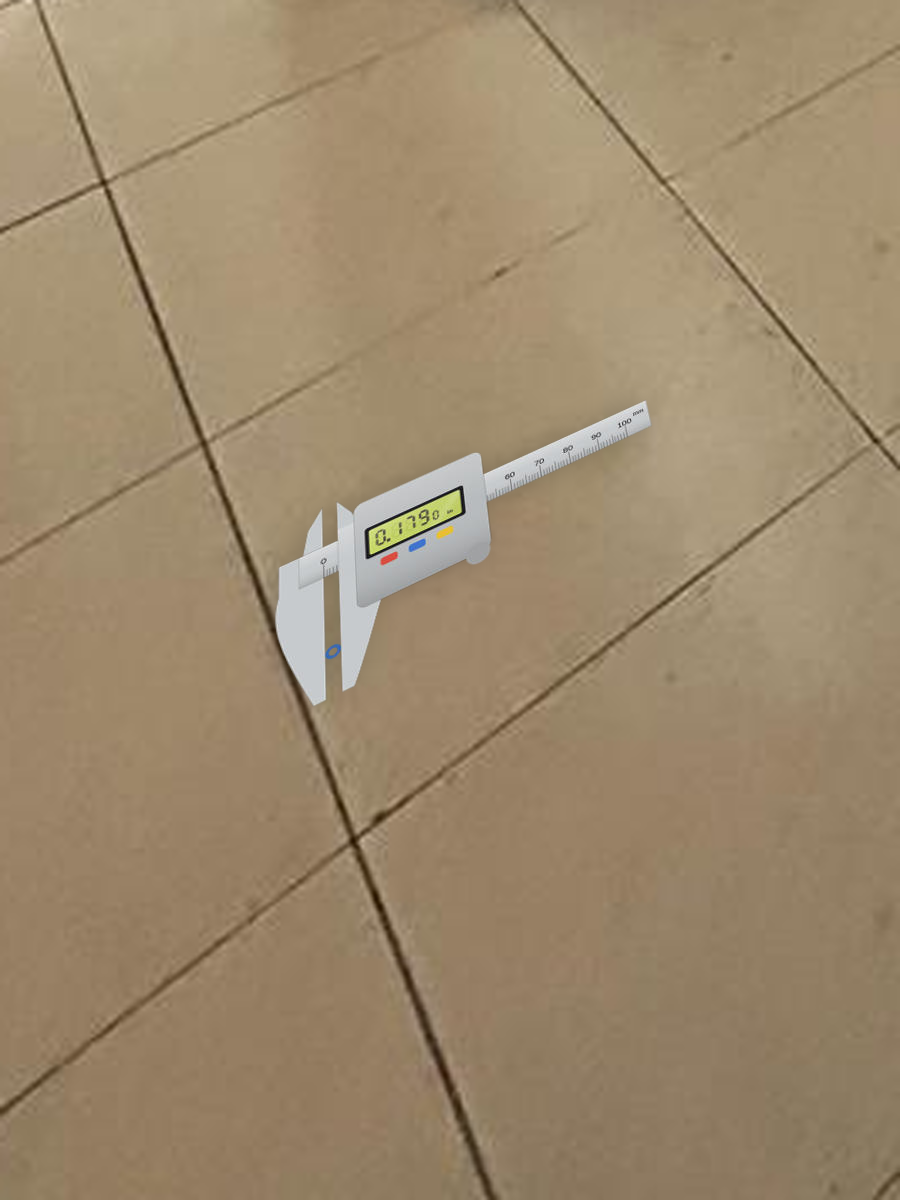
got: 0.1790 in
